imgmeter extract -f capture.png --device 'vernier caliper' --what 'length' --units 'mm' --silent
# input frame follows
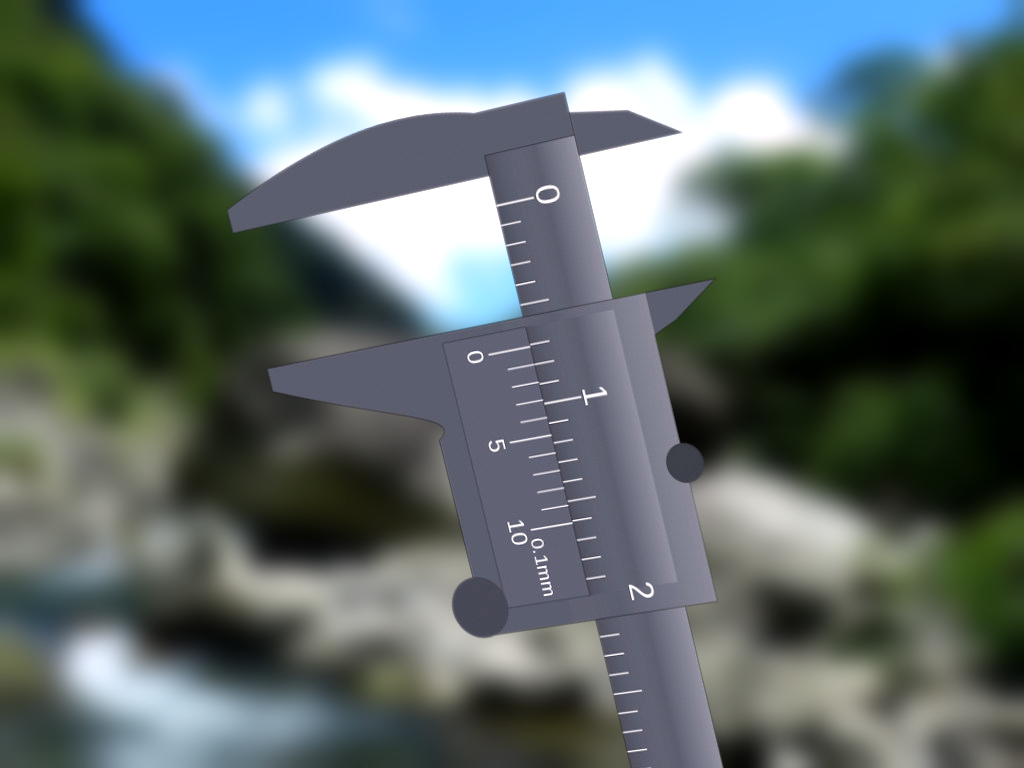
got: 7.1 mm
